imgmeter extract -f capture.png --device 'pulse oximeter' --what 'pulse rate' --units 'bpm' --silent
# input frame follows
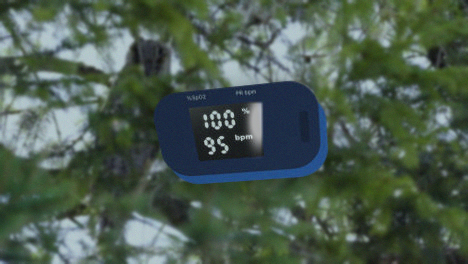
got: 95 bpm
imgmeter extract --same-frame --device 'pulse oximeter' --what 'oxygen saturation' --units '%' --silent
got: 100 %
